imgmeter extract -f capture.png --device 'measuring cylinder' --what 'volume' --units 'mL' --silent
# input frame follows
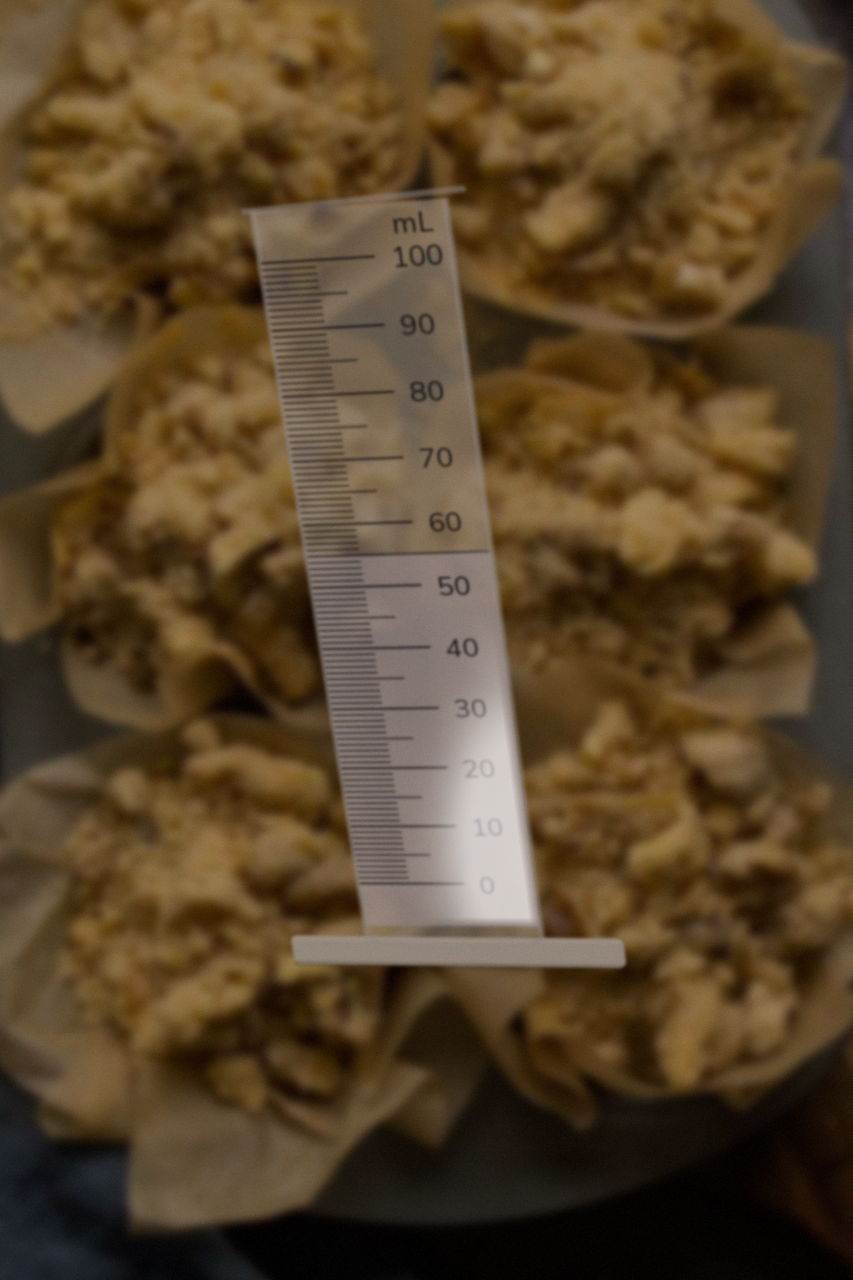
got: 55 mL
